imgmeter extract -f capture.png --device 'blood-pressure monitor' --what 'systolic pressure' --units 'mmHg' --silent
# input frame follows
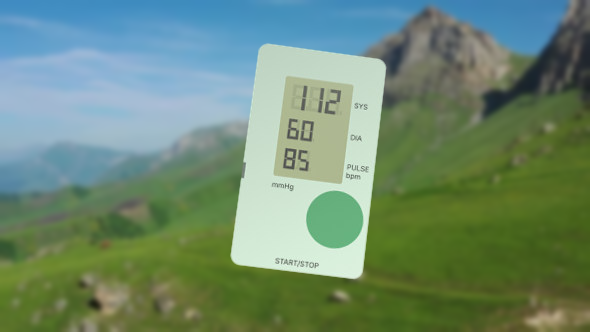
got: 112 mmHg
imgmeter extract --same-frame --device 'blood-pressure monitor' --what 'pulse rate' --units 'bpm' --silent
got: 85 bpm
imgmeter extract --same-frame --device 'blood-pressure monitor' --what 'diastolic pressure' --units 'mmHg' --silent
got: 60 mmHg
